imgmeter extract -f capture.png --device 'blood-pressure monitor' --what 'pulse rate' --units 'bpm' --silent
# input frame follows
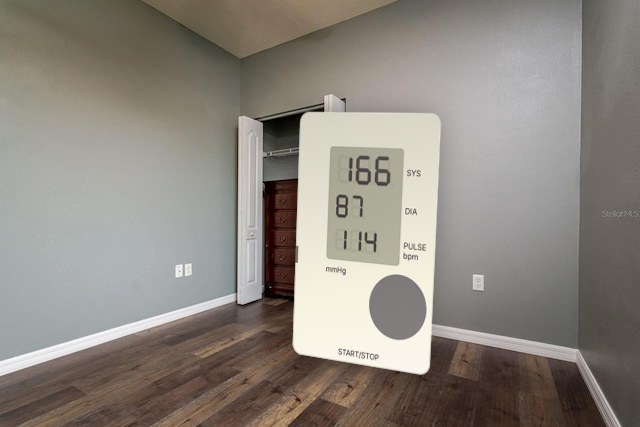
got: 114 bpm
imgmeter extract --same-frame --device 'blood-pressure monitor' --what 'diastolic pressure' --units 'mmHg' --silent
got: 87 mmHg
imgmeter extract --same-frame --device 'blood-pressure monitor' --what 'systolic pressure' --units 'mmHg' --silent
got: 166 mmHg
